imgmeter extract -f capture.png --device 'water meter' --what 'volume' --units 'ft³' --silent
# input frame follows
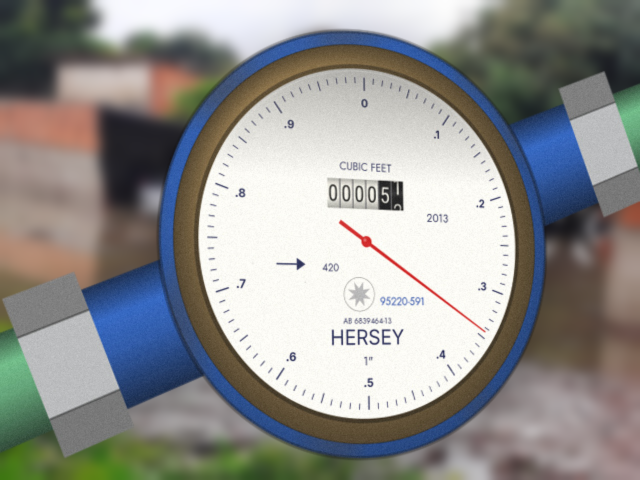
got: 51.34 ft³
